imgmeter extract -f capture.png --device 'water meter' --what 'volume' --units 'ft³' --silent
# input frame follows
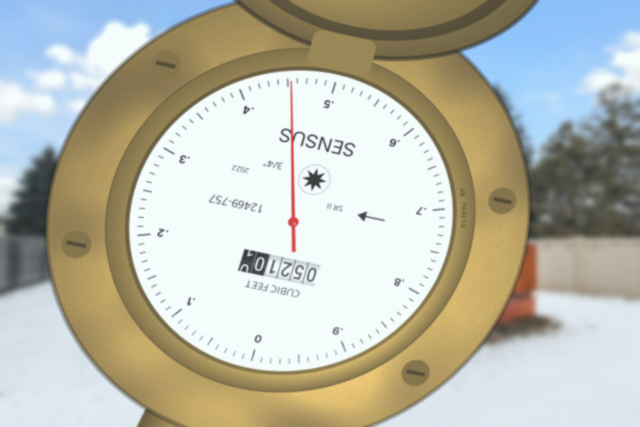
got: 52100.45 ft³
